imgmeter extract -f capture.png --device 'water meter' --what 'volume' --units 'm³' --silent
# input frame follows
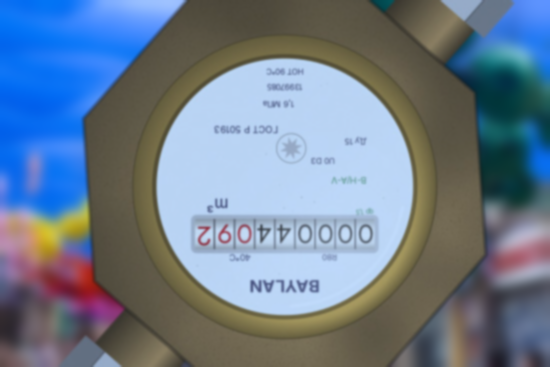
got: 44.092 m³
